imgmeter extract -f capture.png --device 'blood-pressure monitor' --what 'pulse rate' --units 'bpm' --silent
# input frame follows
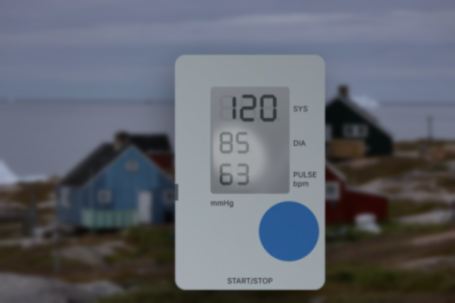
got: 63 bpm
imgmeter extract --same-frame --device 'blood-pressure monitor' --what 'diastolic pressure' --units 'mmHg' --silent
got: 85 mmHg
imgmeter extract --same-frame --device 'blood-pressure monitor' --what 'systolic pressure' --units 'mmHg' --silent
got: 120 mmHg
